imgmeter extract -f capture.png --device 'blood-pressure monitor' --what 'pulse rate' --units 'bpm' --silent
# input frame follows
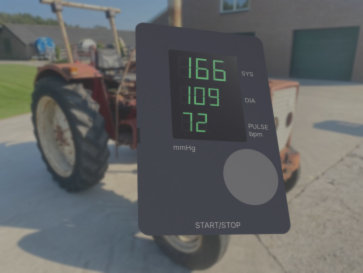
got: 72 bpm
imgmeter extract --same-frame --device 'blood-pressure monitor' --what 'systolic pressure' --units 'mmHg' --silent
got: 166 mmHg
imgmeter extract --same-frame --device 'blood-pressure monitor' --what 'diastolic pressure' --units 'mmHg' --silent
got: 109 mmHg
